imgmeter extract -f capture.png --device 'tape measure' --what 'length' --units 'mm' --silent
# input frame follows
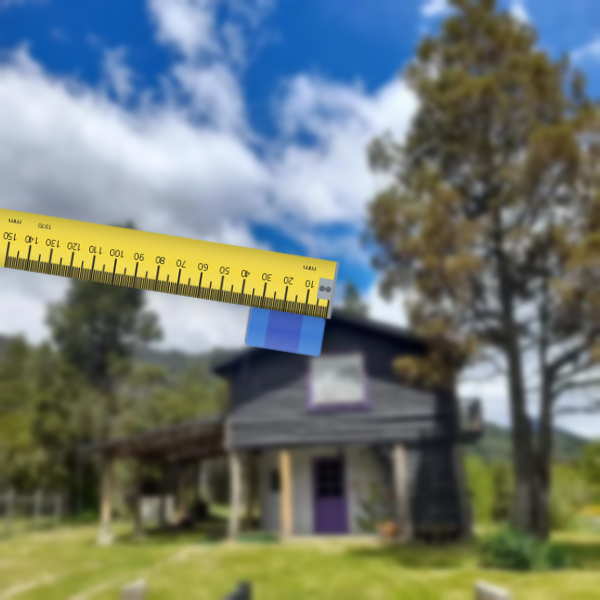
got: 35 mm
